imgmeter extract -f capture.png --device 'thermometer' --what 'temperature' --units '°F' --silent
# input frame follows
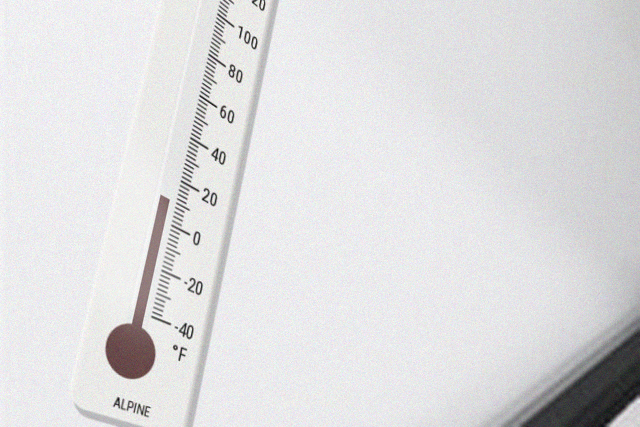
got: 10 °F
